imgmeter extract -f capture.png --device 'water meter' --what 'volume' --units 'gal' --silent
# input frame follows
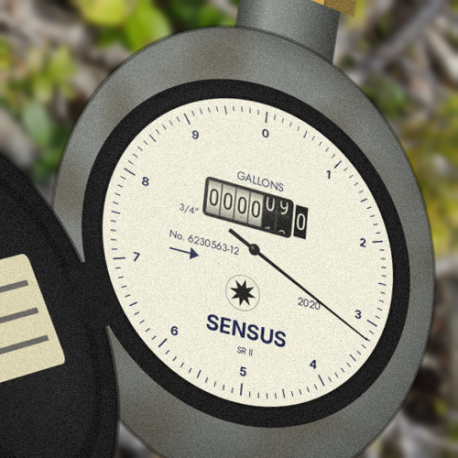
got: 93.2 gal
